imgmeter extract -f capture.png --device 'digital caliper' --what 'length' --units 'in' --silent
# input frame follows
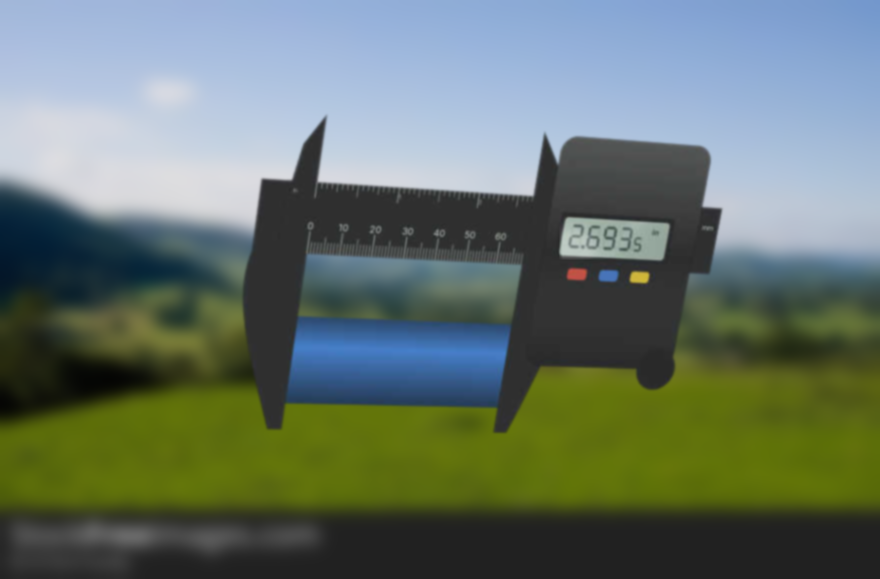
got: 2.6935 in
